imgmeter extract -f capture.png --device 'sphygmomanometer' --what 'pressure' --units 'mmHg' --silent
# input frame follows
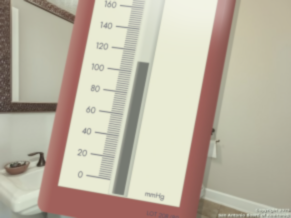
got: 110 mmHg
